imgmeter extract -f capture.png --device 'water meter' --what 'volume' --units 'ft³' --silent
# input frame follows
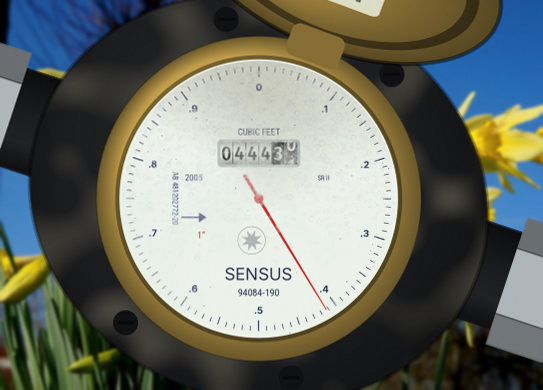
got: 44430.41 ft³
